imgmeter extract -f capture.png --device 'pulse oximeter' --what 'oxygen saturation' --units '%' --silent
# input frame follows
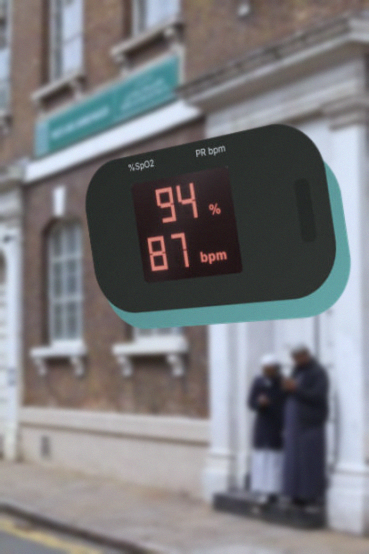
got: 94 %
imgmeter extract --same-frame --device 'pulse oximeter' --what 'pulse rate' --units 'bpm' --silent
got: 87 bpm
